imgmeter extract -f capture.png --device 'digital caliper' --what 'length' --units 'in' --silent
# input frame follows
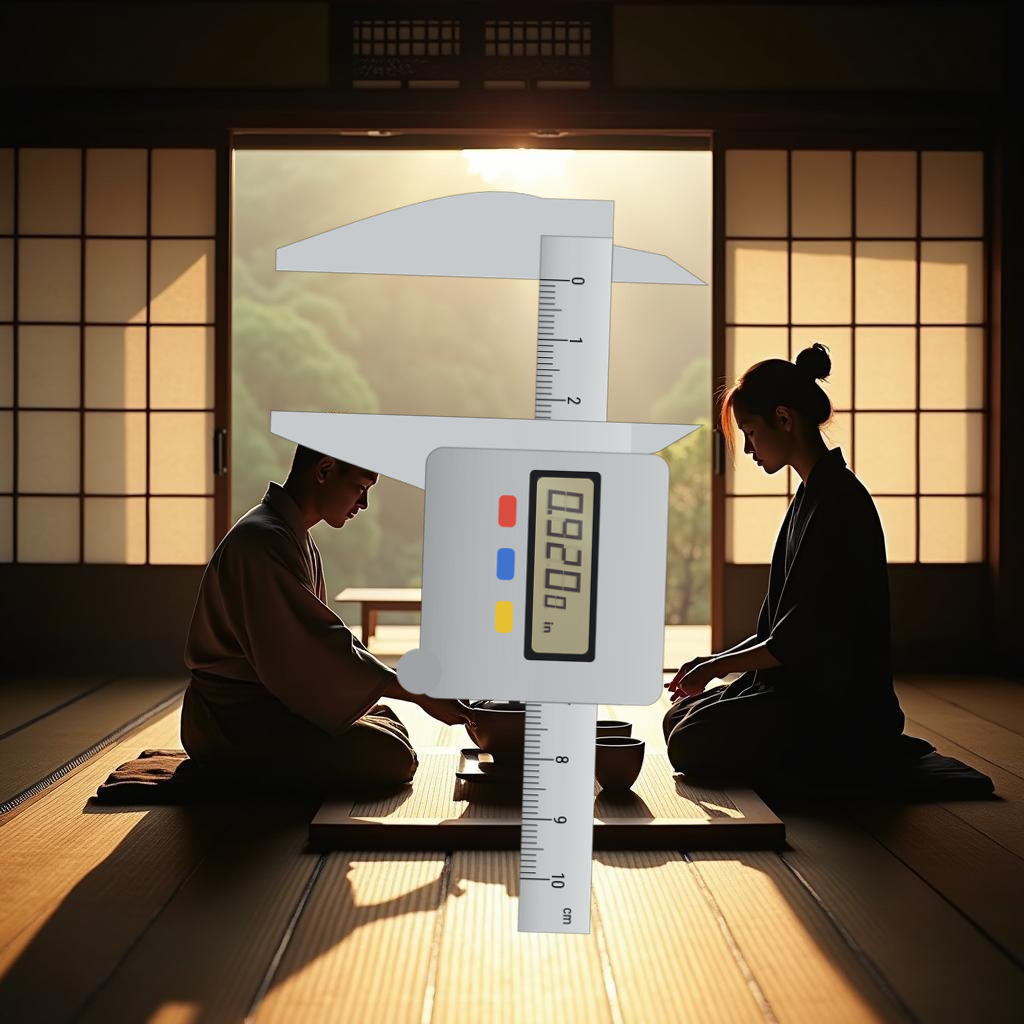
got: 0.9200 in
